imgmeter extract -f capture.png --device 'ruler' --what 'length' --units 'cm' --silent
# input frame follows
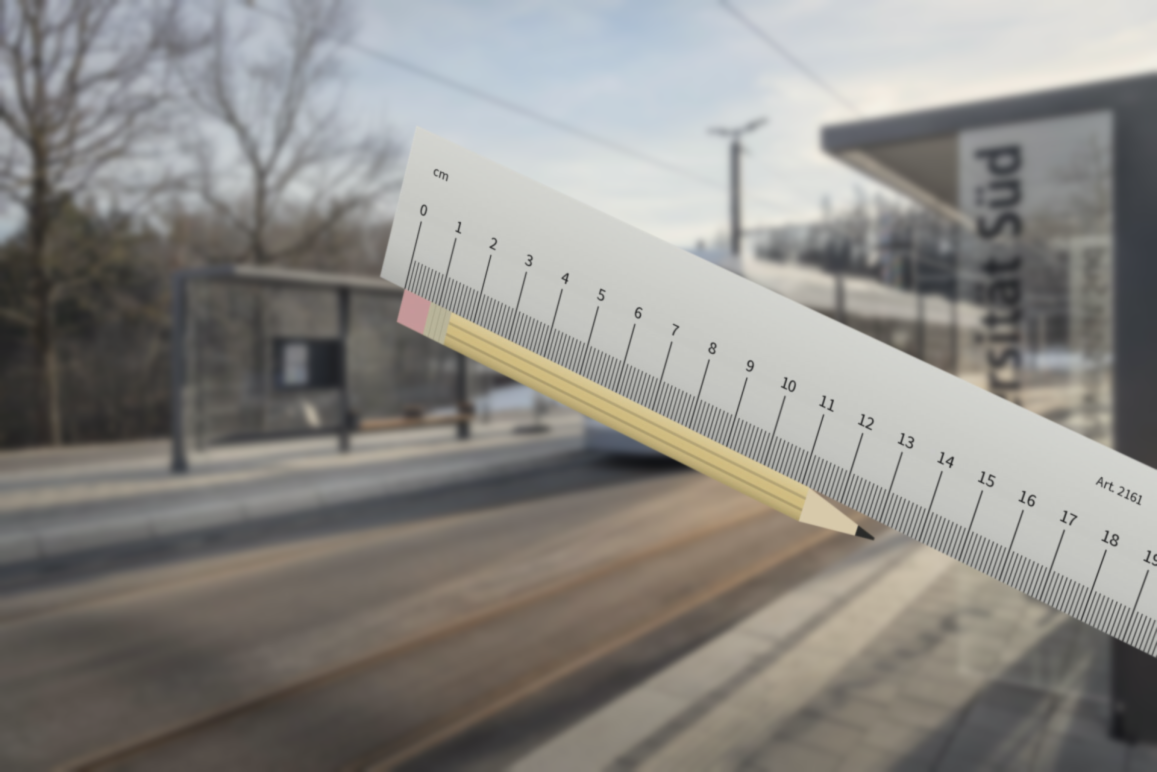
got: 13 cm
